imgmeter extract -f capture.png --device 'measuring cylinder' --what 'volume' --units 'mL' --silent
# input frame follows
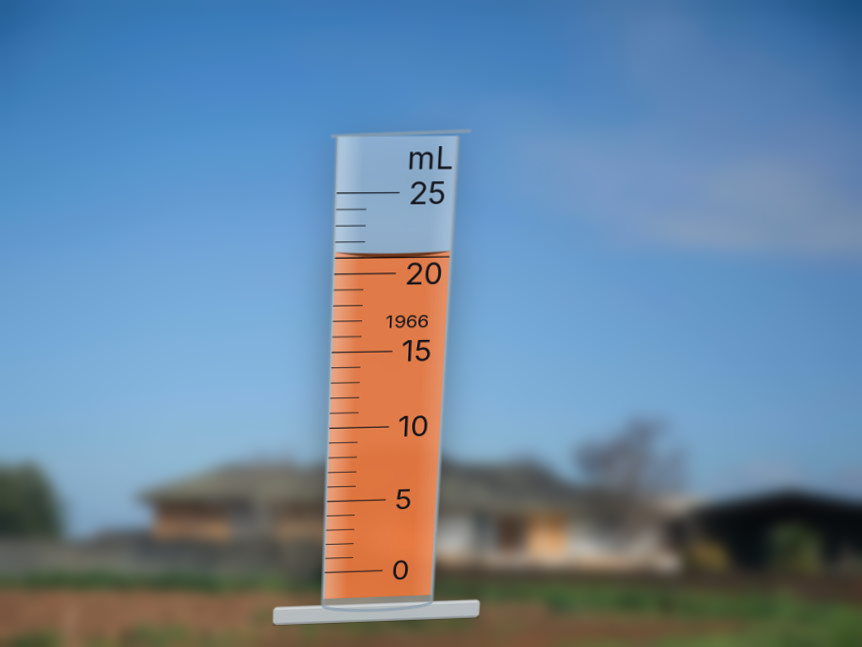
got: 21 mL
